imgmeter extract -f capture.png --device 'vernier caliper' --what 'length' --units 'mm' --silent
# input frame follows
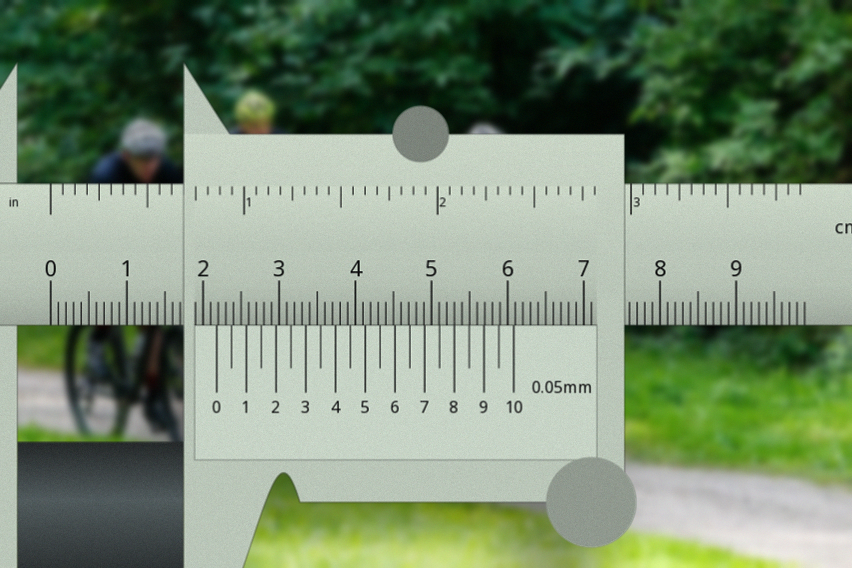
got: 21.8 mm
